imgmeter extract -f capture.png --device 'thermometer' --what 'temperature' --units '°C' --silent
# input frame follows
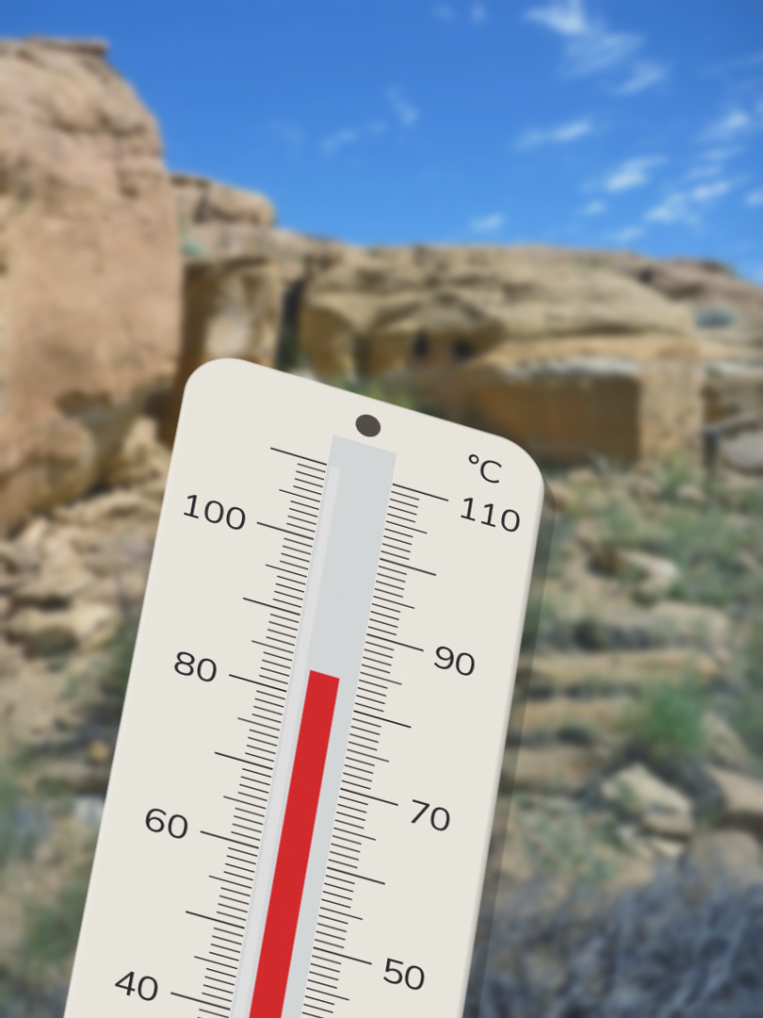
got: 83.5 °C
